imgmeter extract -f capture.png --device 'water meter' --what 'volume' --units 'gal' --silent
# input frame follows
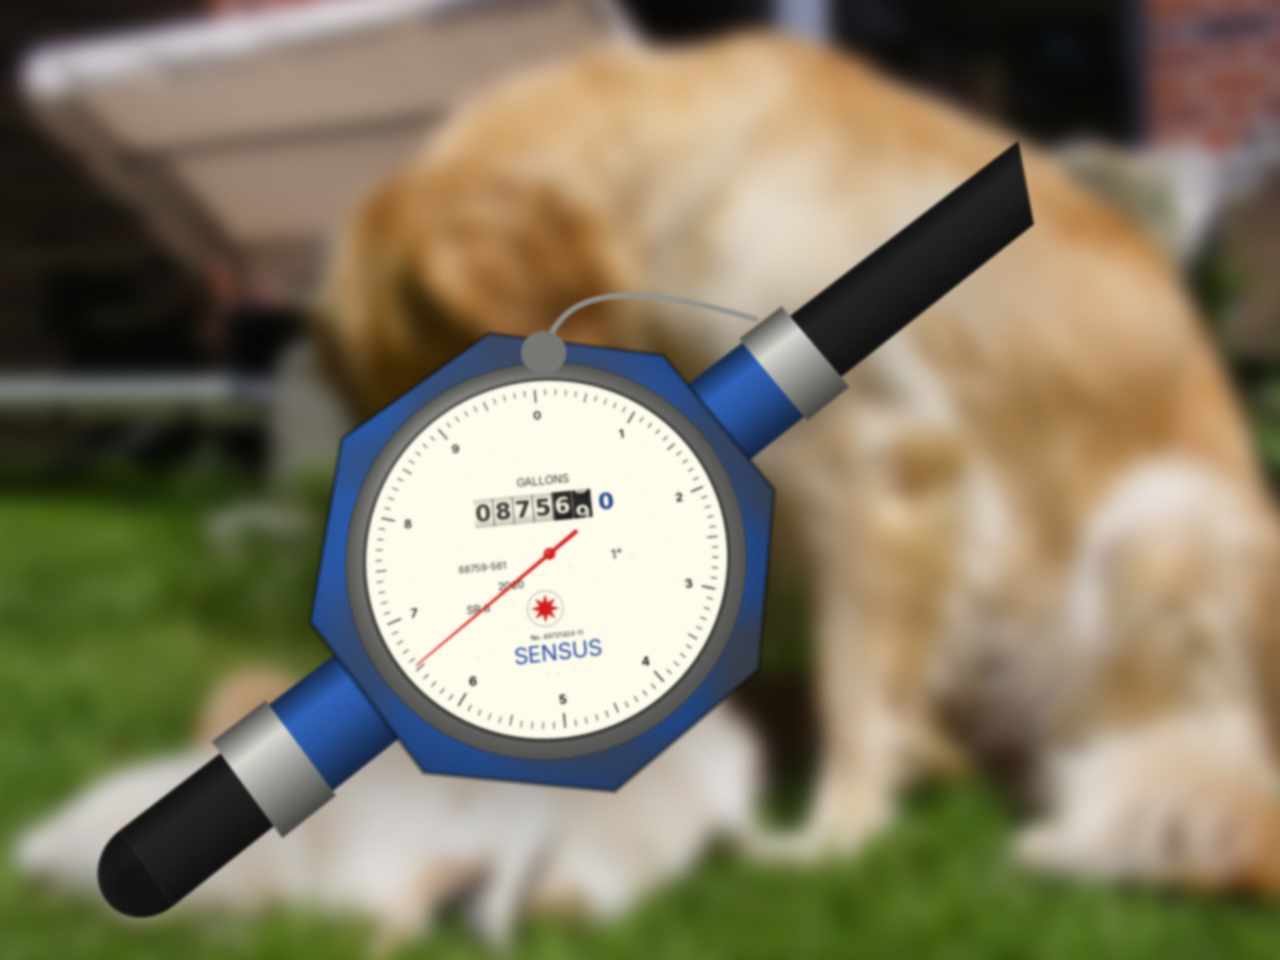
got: 875686.5 gal
